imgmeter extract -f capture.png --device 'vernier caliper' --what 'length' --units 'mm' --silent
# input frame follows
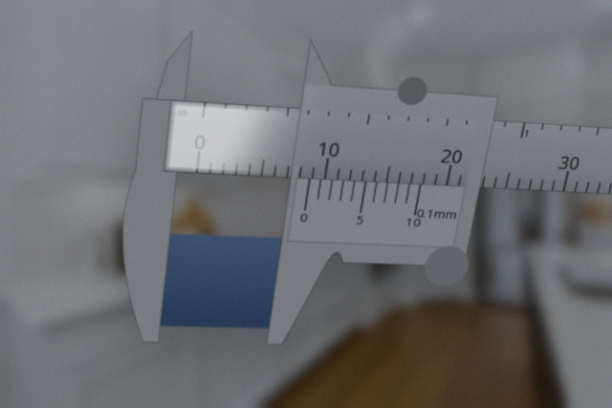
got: 8.8 mm
